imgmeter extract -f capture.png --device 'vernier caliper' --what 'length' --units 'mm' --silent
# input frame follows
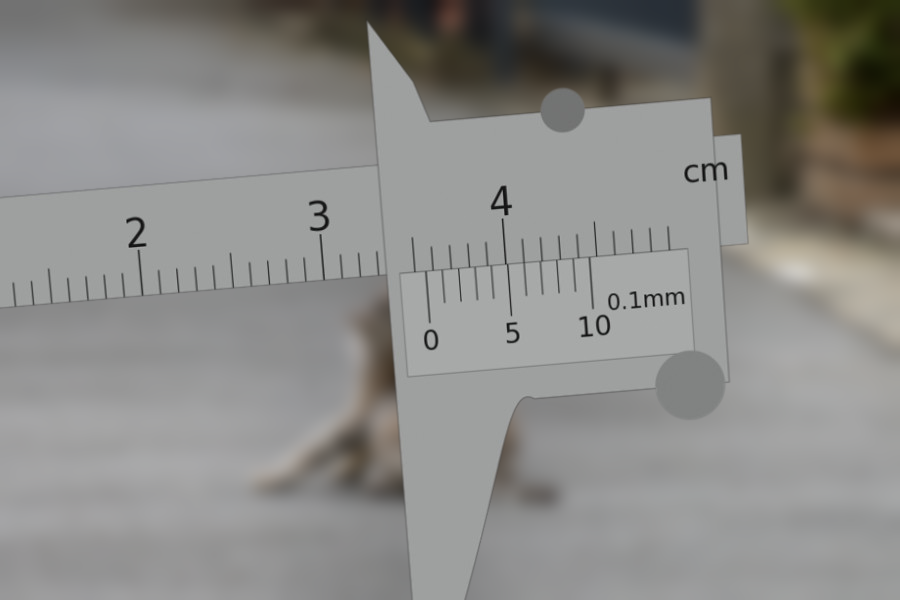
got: 35.6 mm
